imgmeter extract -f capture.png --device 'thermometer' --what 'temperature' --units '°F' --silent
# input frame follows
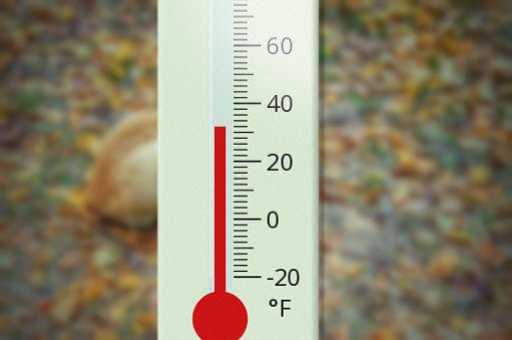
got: 32 °F
